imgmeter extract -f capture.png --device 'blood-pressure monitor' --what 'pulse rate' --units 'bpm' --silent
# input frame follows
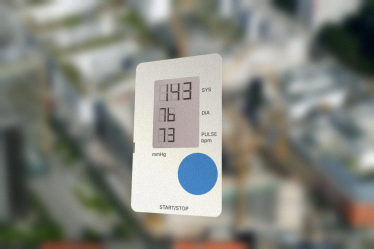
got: 73 bpm
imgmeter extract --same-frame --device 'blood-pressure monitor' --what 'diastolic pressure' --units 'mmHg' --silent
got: 76 mmHg
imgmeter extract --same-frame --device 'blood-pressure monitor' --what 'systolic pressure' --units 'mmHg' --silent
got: 143 mmHg
